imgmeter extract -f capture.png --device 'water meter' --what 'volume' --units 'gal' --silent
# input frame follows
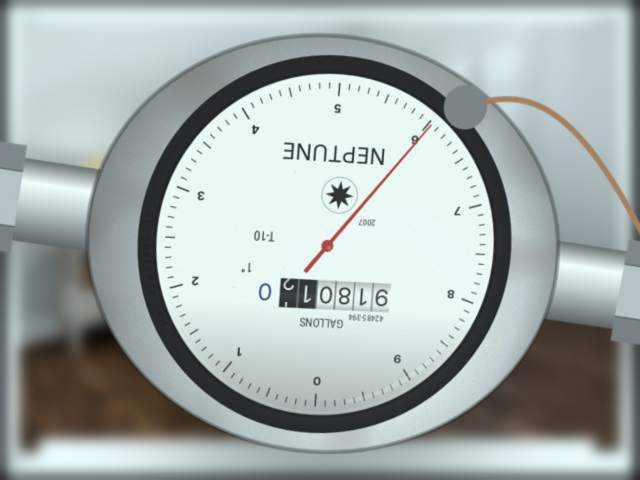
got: 9180116.0 gal
